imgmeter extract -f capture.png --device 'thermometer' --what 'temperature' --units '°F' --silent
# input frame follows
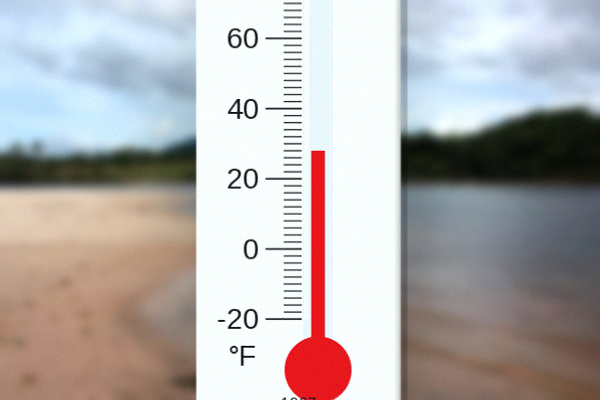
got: 28 °F
